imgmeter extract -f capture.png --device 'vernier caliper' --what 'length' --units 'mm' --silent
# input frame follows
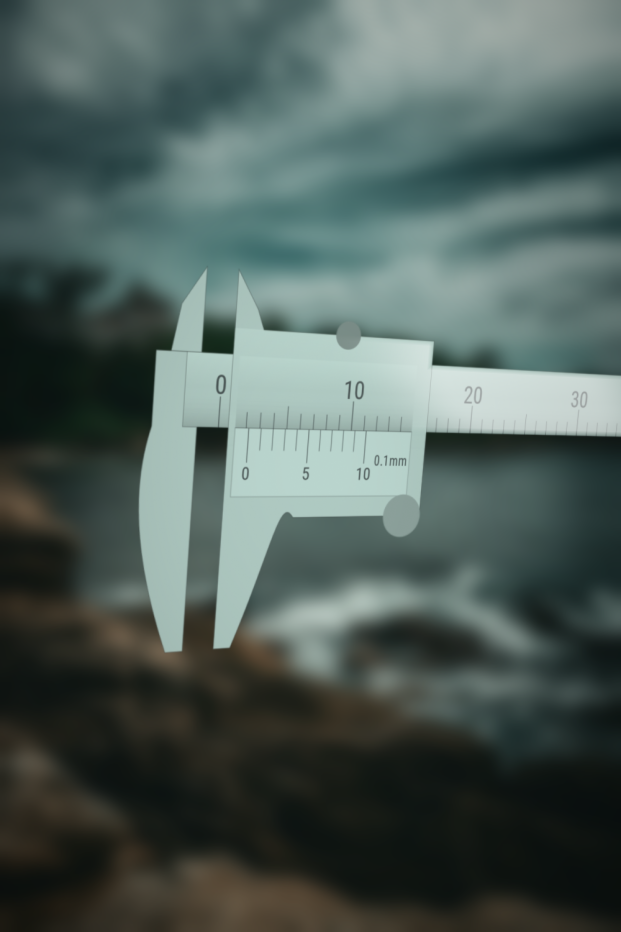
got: 2.2 mm
